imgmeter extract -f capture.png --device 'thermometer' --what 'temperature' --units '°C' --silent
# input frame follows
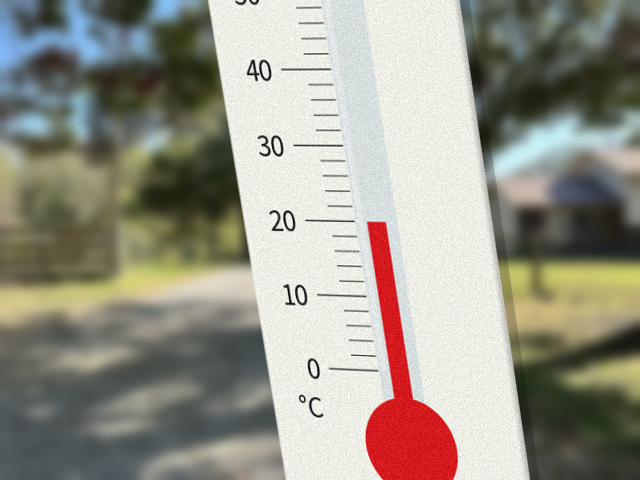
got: 20 °C
